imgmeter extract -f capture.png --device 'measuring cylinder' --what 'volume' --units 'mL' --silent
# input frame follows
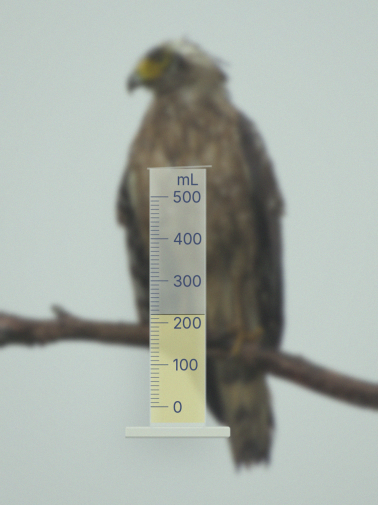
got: 220 mL
